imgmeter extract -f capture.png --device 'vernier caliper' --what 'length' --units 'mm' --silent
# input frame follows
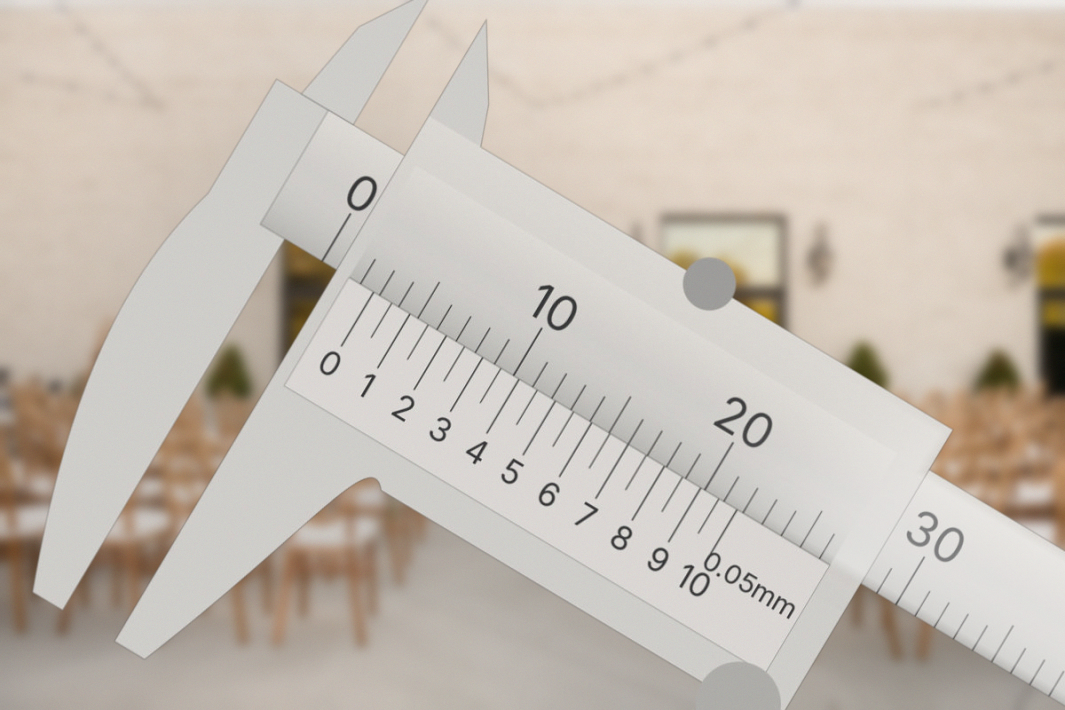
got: 2.70 mm
